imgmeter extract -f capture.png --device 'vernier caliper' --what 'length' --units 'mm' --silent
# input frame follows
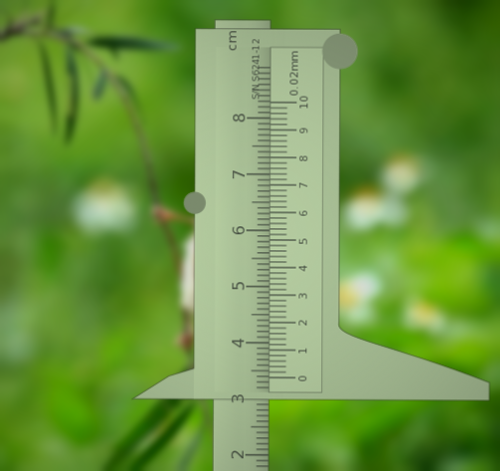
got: 33.8 mm
